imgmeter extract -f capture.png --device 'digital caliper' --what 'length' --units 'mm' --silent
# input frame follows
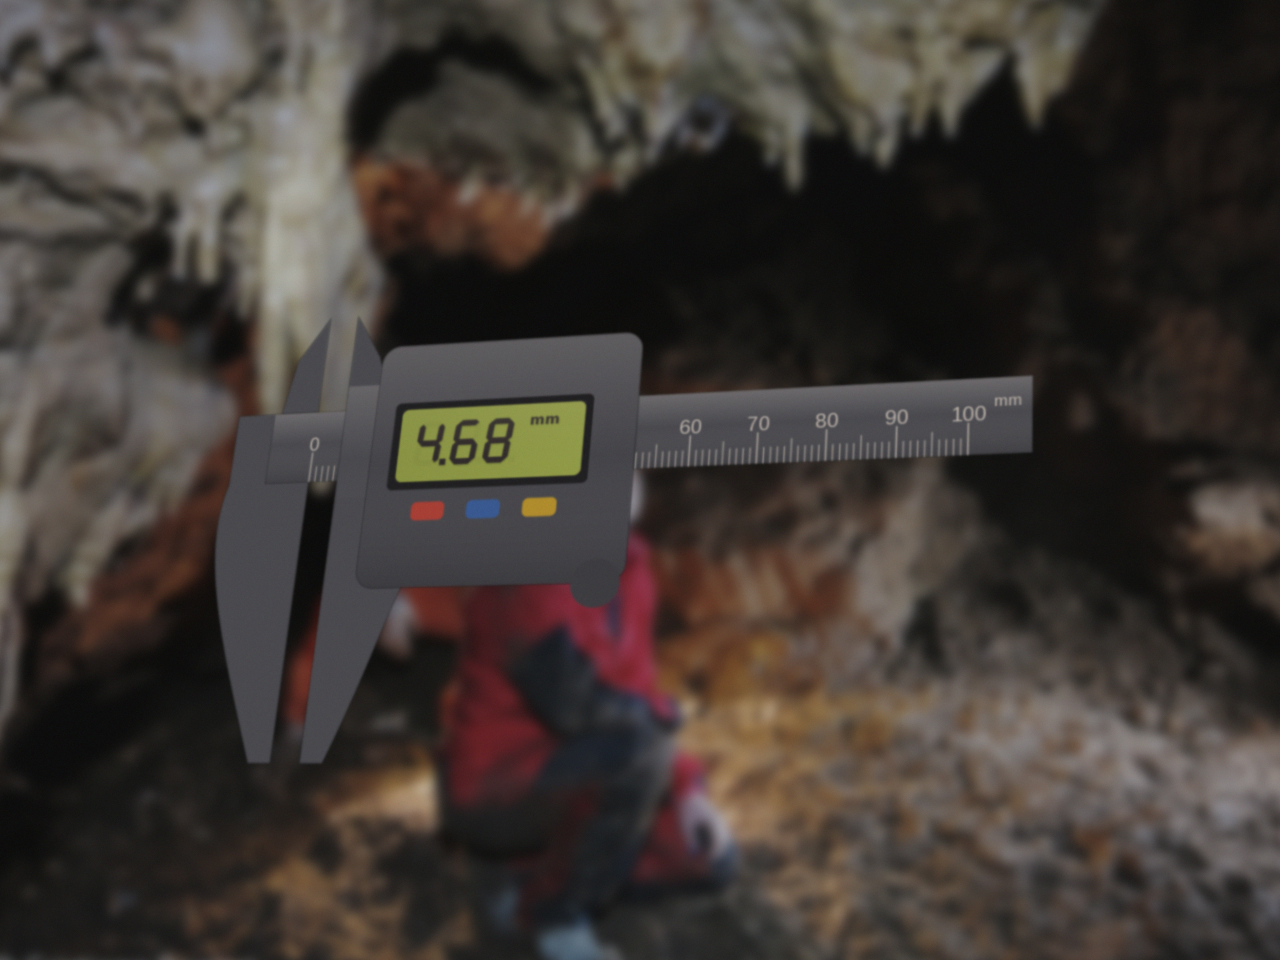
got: 4.68 mm
